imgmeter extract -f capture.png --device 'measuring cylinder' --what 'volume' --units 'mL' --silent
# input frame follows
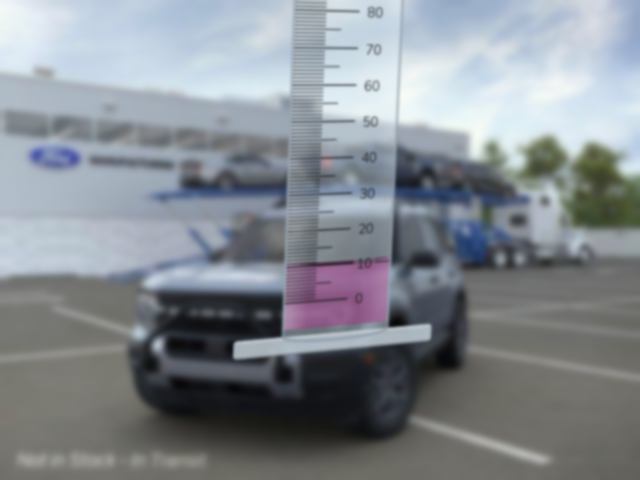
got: 10 mL
